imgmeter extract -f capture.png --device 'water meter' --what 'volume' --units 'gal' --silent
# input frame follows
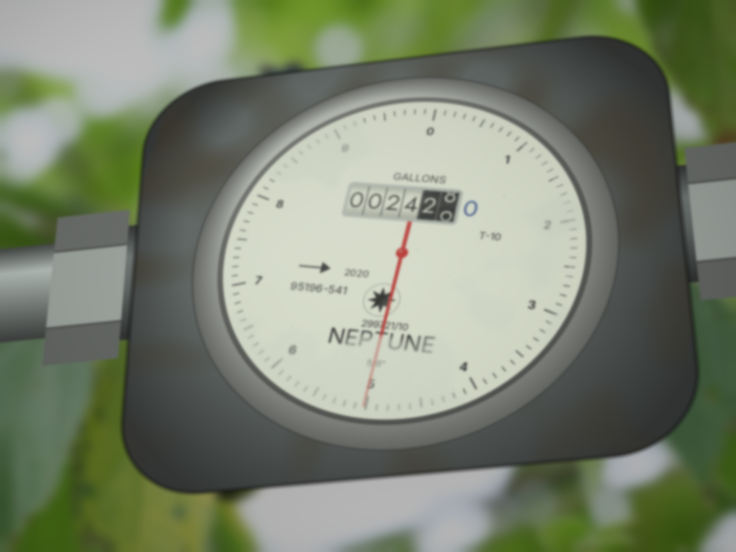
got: 24285.0 gal
